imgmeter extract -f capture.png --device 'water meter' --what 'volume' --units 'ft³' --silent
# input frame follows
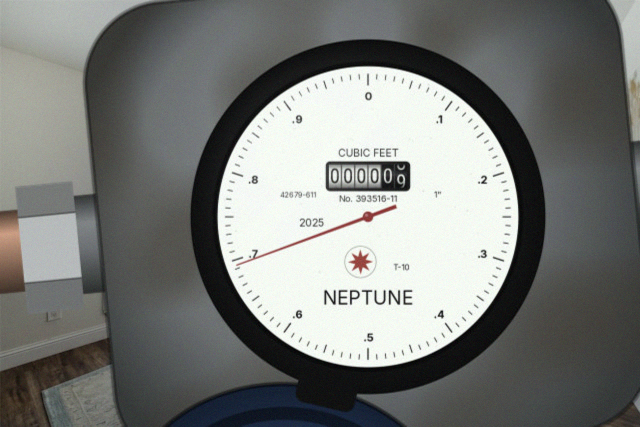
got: 8.69 ft³
